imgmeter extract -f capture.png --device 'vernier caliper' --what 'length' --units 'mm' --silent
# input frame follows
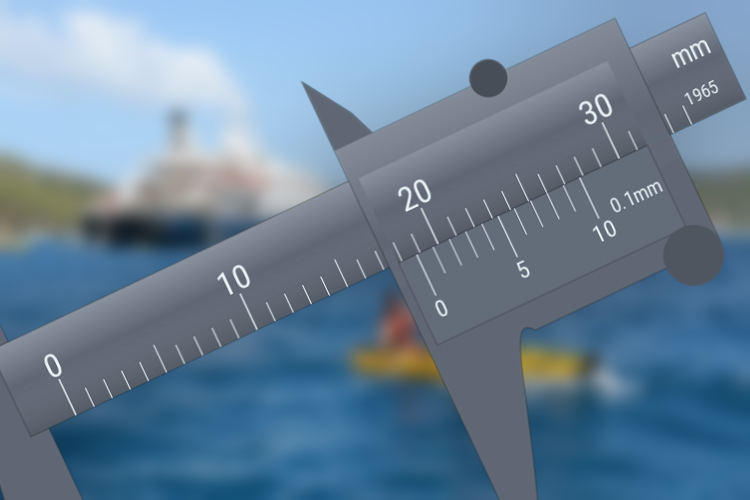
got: 18.8 mm
